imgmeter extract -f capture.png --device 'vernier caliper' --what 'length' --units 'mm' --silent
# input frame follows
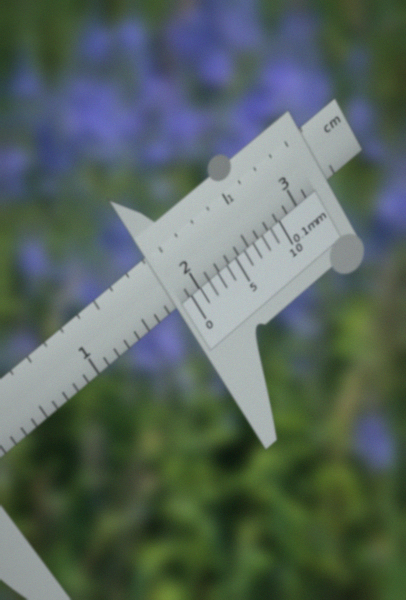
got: 19.2 mm
